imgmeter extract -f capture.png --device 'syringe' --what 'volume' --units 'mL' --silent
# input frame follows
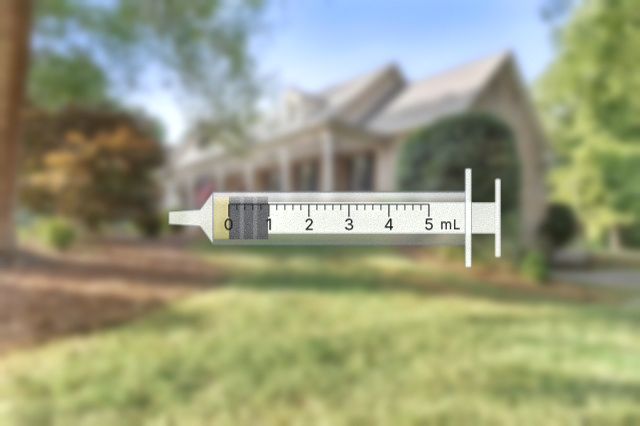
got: 0 mL
